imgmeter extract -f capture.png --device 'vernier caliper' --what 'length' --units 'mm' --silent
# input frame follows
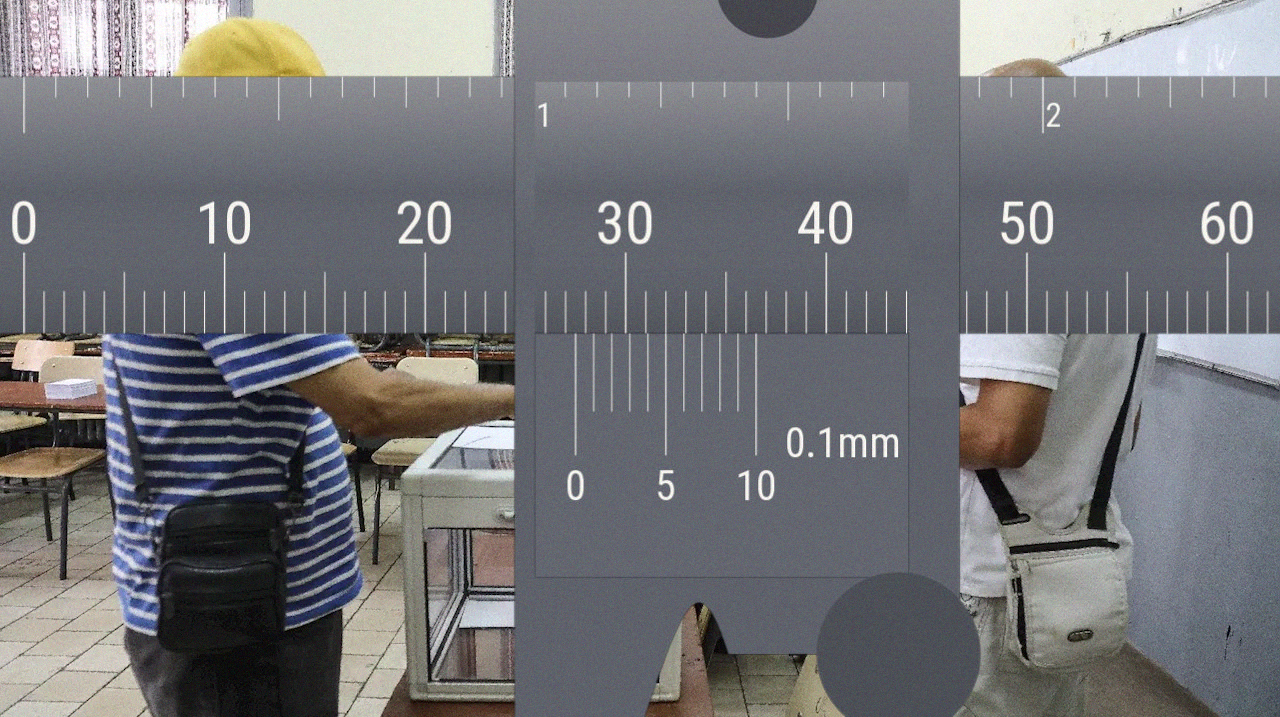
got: 27.5 mm
